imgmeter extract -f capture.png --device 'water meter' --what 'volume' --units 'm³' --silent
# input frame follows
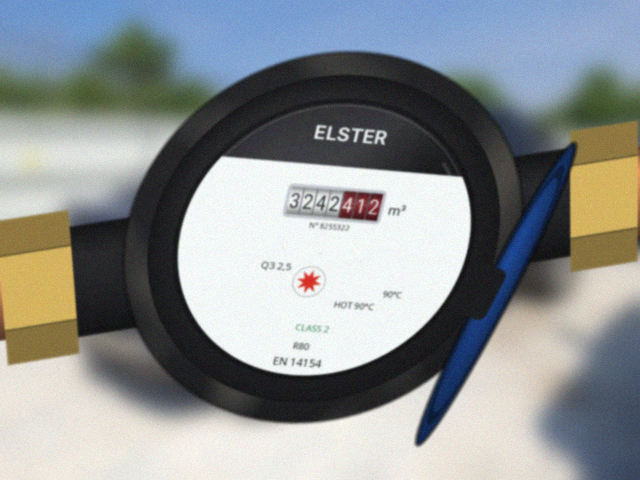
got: 3242.412 m³
